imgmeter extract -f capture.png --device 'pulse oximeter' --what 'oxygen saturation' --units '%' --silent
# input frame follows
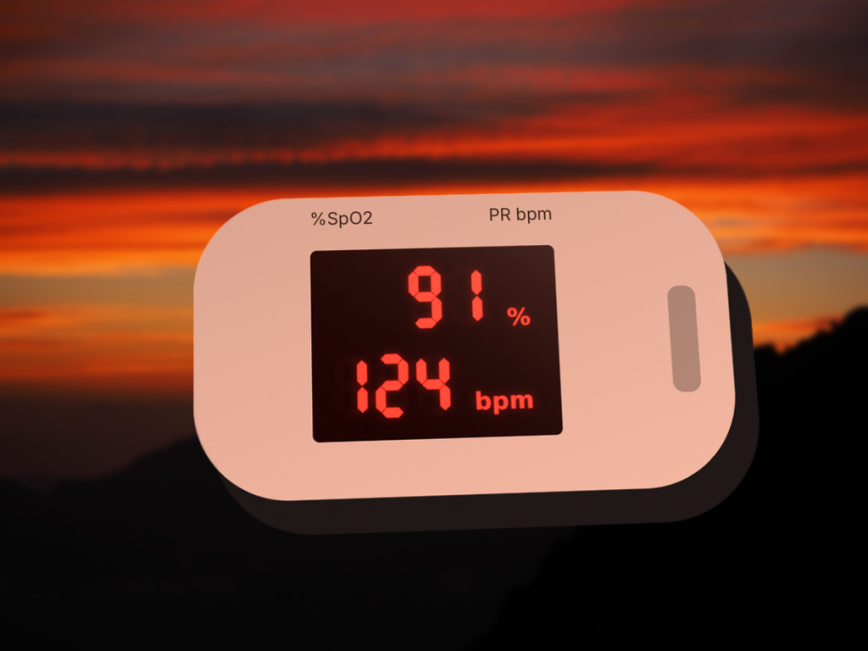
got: 91 %
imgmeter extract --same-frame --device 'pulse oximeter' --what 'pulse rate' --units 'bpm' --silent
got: 124 bpm
